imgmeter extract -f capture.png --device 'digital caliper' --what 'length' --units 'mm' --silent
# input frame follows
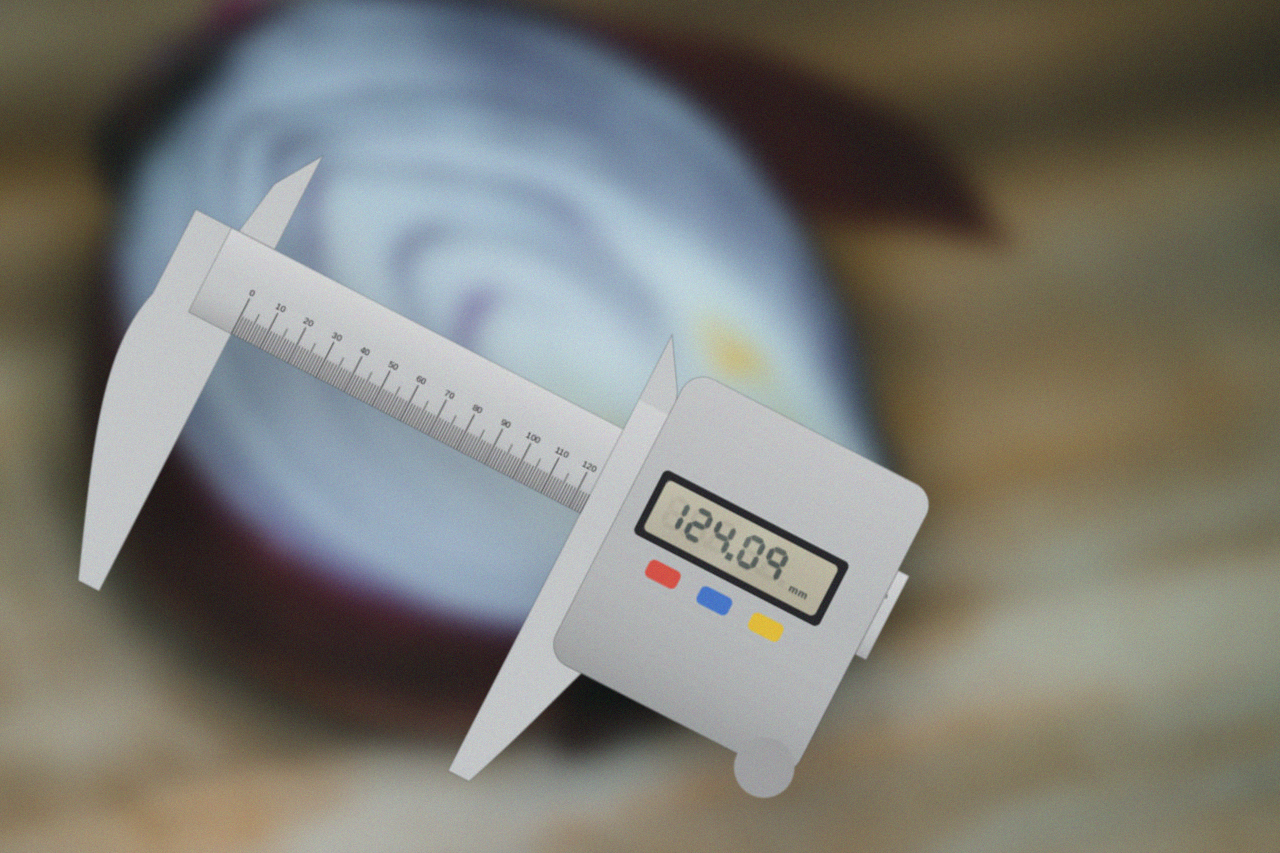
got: 124.09 mm
